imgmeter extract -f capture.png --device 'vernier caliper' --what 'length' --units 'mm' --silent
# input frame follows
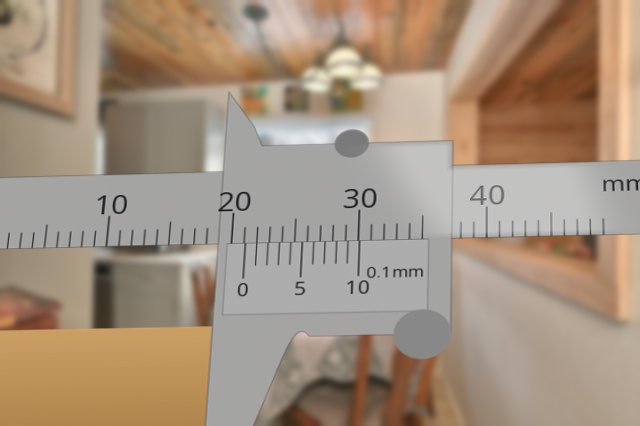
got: 21.1 mm
